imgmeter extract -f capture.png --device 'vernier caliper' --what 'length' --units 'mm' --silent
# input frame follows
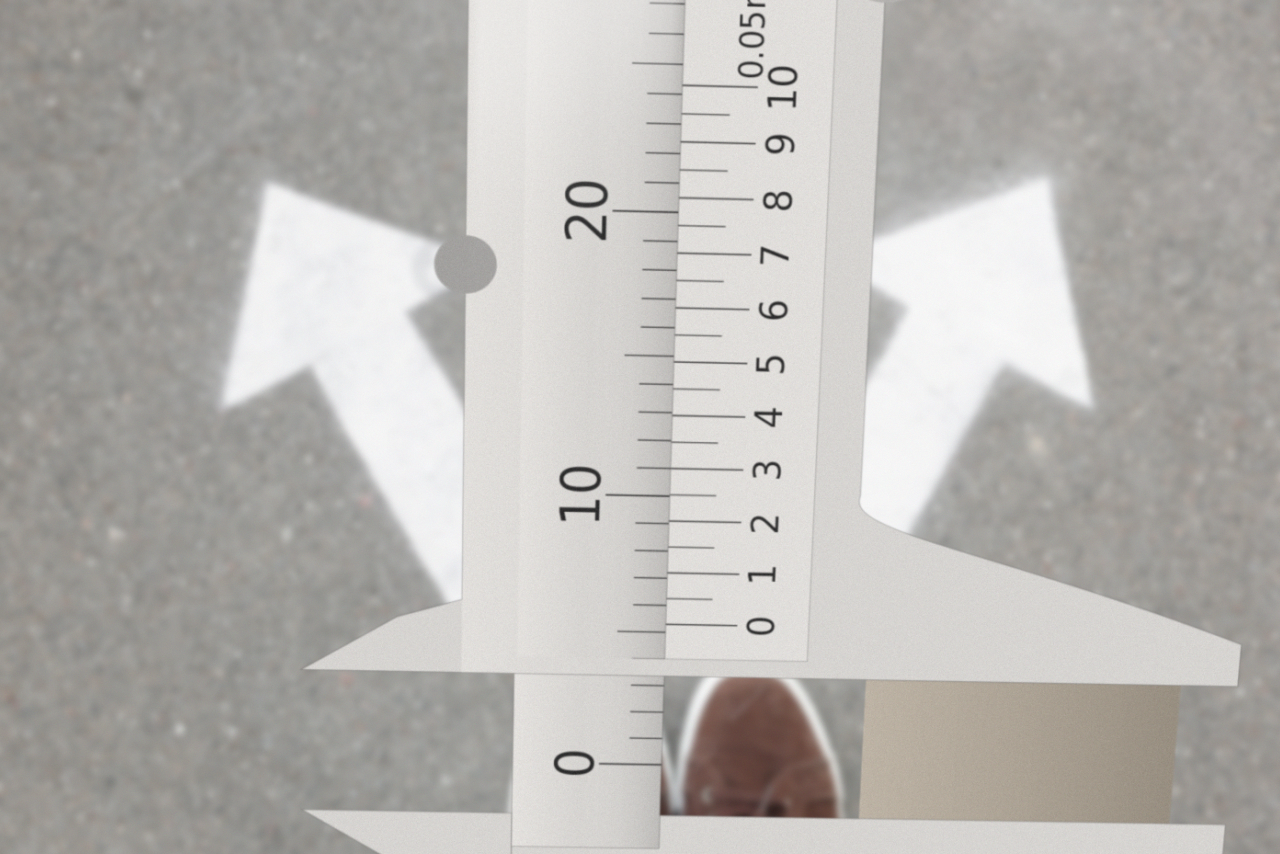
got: 5.30 mm
